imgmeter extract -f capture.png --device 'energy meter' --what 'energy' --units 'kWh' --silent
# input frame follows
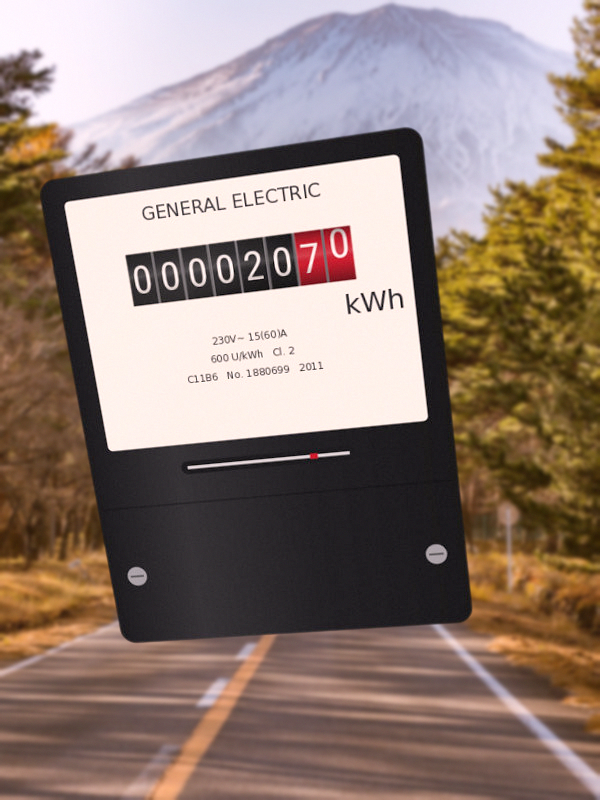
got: 20.70 kWh
